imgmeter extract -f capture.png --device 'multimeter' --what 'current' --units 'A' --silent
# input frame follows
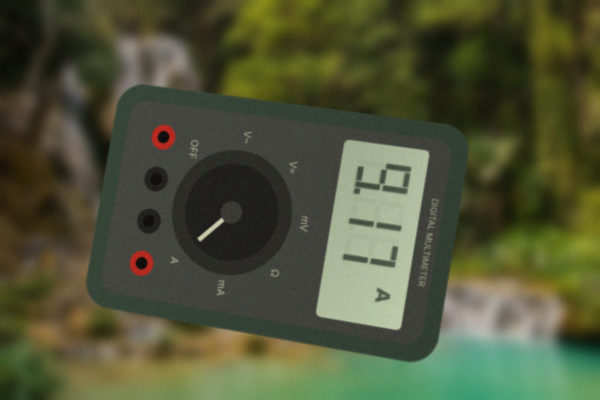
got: 9.17 A
